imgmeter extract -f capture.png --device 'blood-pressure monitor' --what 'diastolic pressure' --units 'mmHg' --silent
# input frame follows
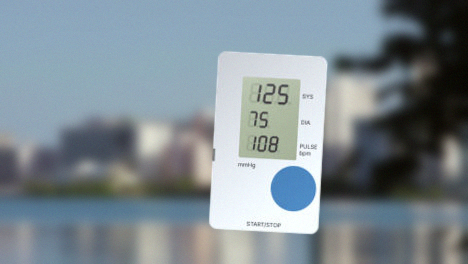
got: 75 mmHg
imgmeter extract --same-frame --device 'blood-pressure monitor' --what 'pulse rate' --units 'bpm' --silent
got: 108 bpm
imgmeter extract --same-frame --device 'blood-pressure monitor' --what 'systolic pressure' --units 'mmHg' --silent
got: 125 mmHg
